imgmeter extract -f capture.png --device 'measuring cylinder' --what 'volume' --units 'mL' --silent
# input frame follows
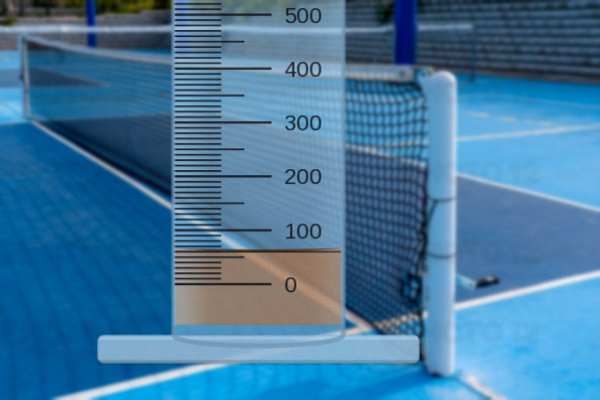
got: 60 mL
